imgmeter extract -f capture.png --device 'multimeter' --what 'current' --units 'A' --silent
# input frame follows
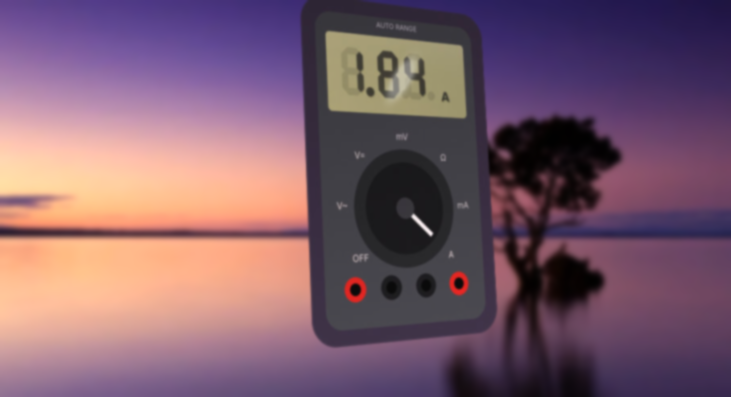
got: 1.84 A
